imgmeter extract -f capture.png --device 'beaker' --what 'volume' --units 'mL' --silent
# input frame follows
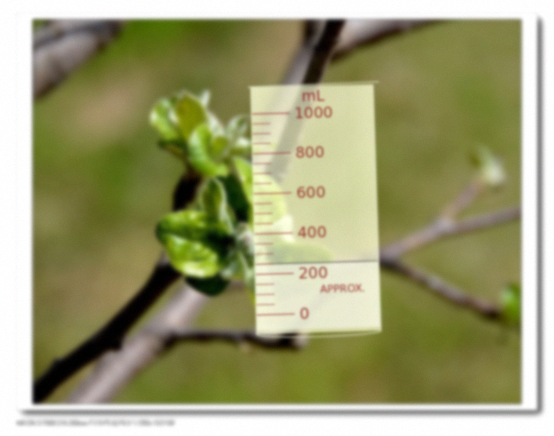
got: 250 mL
